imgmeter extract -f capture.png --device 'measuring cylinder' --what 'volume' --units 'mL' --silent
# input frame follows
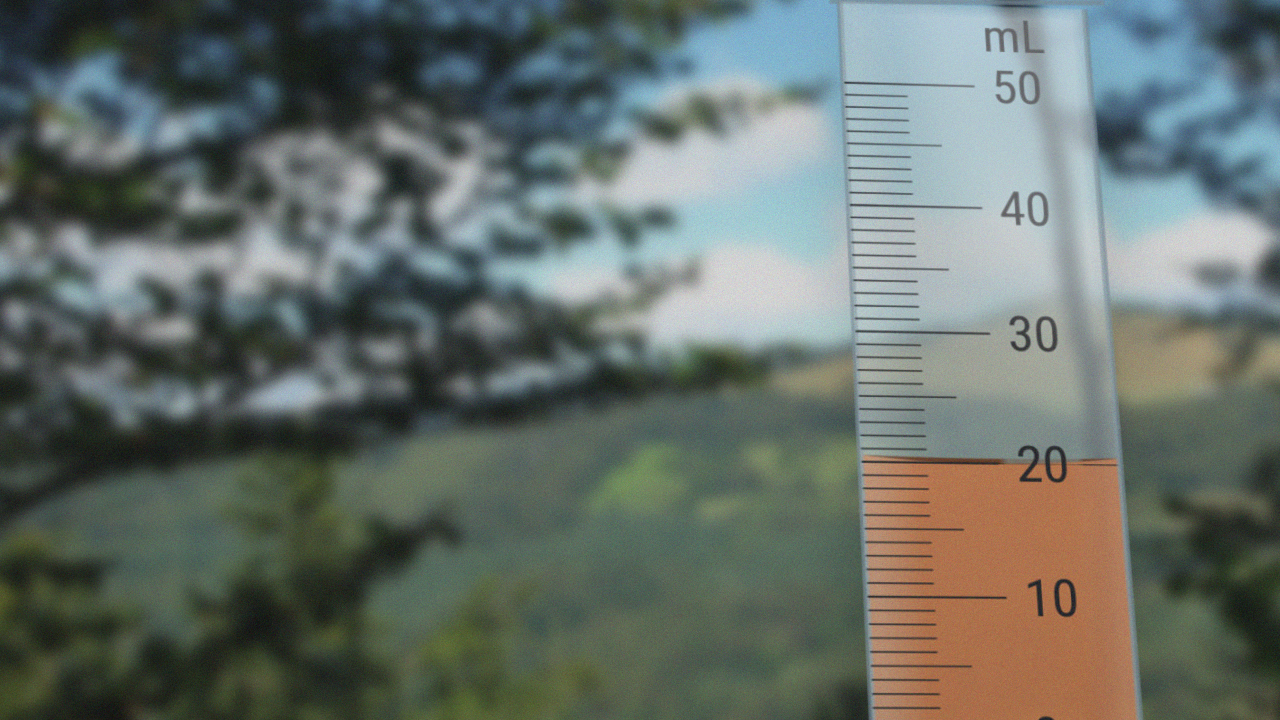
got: 20 mL
